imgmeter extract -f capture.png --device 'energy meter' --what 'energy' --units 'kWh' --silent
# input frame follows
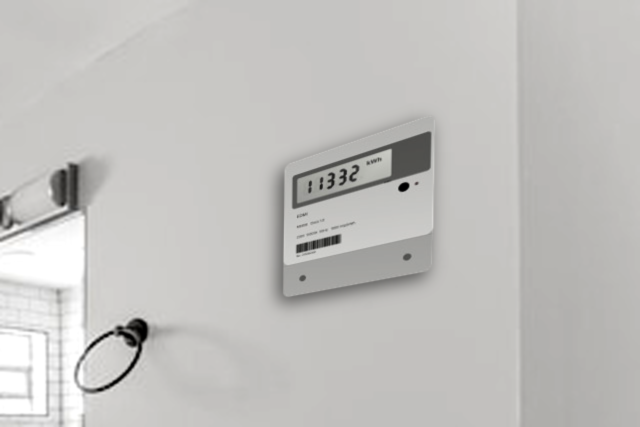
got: 11332 kWh
